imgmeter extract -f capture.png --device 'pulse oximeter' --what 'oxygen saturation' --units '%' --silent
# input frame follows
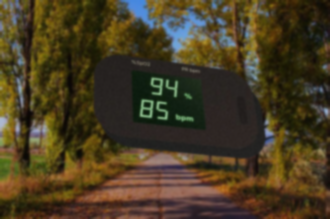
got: 94 %
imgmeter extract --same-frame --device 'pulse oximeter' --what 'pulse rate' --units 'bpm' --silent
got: 85 bpm
